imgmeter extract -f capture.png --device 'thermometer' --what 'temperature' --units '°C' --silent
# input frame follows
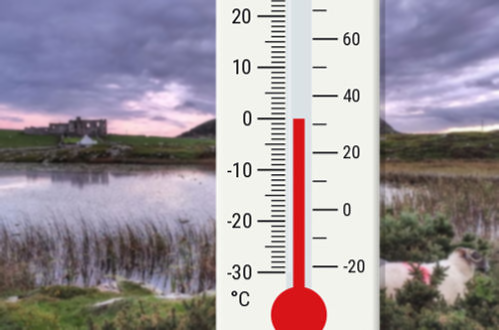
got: 0 °C
